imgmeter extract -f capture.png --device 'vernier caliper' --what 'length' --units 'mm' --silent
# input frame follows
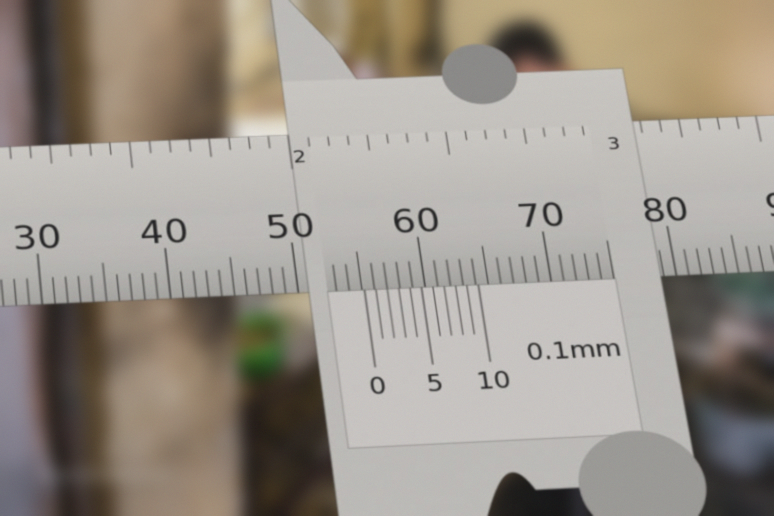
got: 55.2 mm
